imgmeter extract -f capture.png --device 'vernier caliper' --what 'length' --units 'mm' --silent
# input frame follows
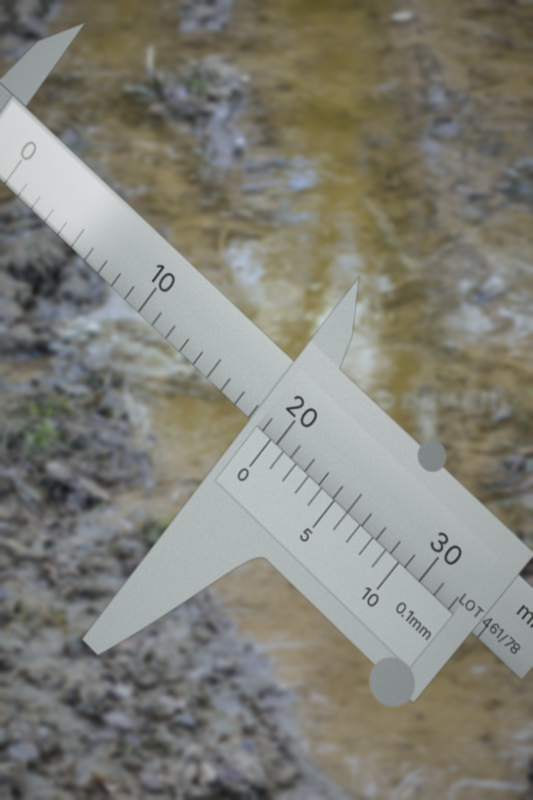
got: 19.6 mm
